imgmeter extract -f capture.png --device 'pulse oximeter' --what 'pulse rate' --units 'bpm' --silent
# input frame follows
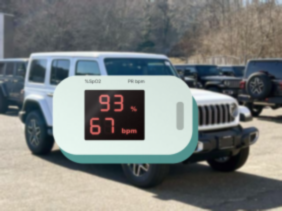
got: 67 bpm
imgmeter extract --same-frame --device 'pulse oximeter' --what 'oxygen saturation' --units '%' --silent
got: 93 %
